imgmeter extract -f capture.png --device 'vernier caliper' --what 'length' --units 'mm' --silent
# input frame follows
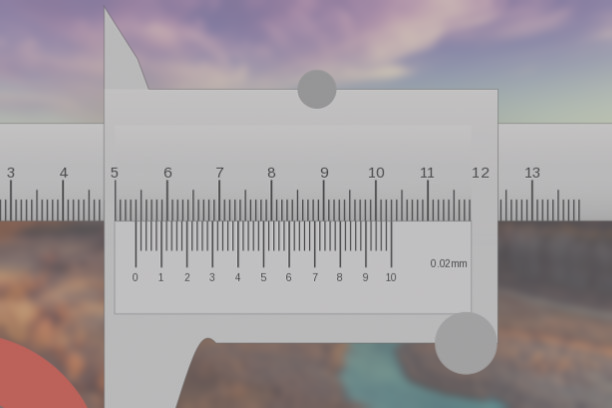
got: 54.0 mm
